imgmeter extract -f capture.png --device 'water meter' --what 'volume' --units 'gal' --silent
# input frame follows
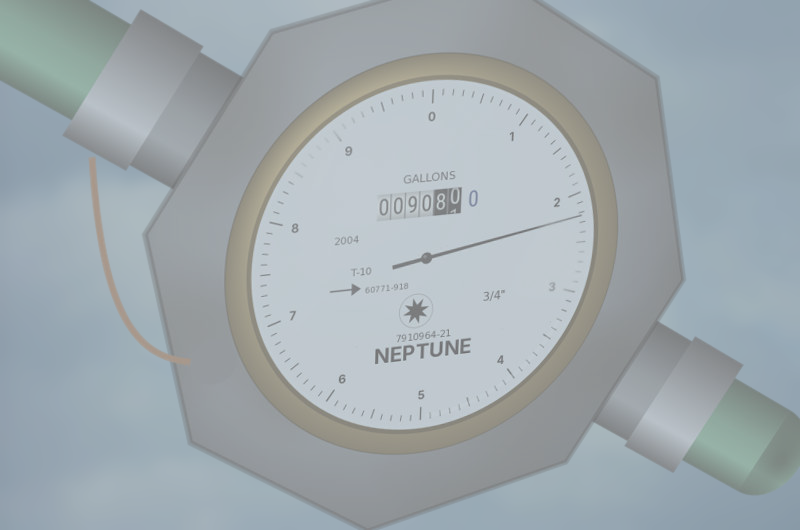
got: 90802.2 gal
